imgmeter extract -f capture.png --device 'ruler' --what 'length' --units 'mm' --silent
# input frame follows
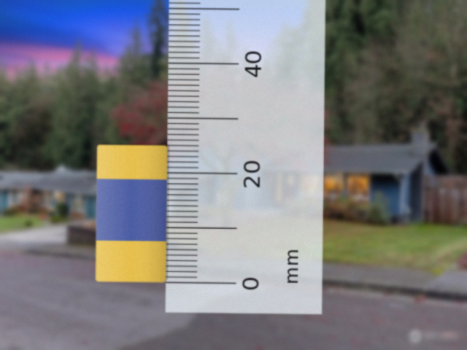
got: 25 mm
